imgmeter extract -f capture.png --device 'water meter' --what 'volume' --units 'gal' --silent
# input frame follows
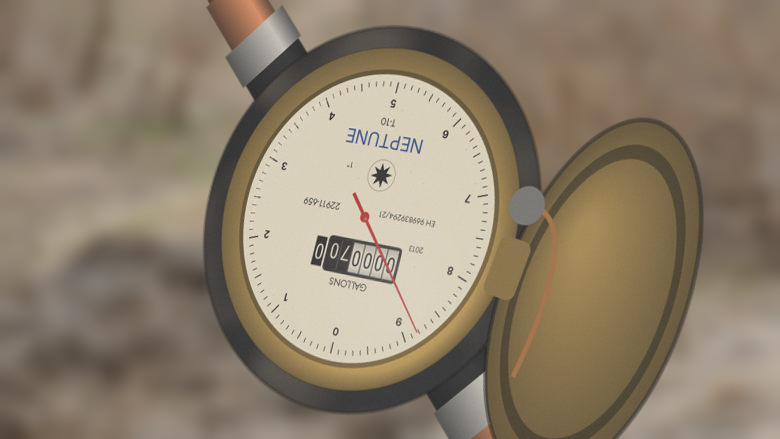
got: 698.8 gal
